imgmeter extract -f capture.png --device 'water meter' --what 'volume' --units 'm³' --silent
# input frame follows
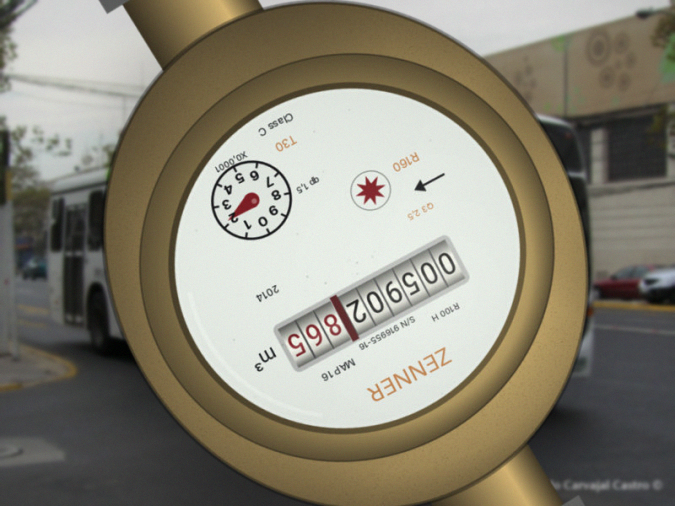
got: 5902.8652 m³
